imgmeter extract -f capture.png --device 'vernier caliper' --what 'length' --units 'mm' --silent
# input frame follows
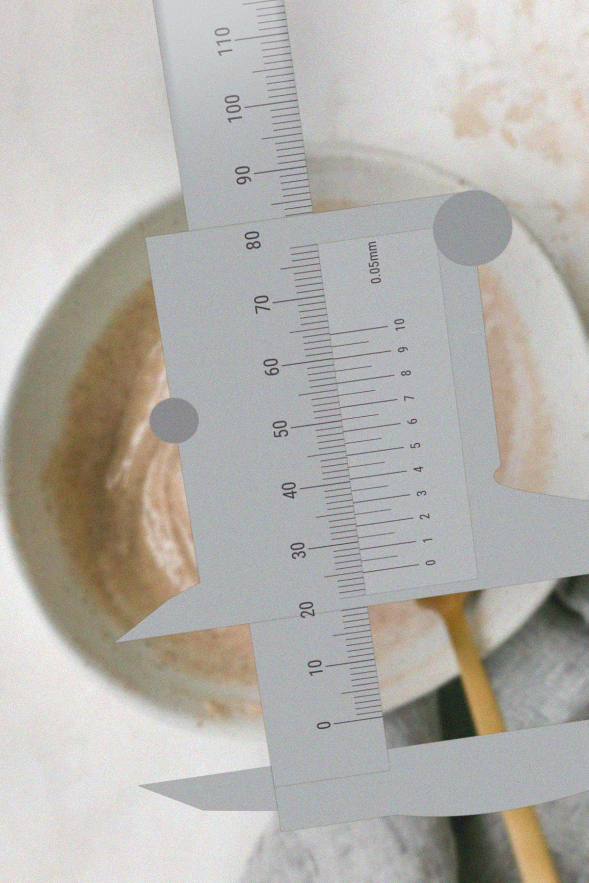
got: 24.8 mm
